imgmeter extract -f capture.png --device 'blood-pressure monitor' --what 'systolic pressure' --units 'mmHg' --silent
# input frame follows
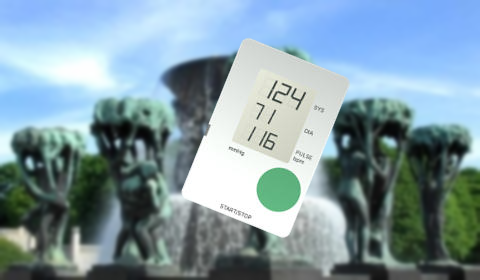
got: 124 mmHg
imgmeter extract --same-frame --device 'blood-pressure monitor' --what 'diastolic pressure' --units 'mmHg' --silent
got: 71 mmHg
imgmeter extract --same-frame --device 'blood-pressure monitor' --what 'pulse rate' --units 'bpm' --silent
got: 116 bpm
